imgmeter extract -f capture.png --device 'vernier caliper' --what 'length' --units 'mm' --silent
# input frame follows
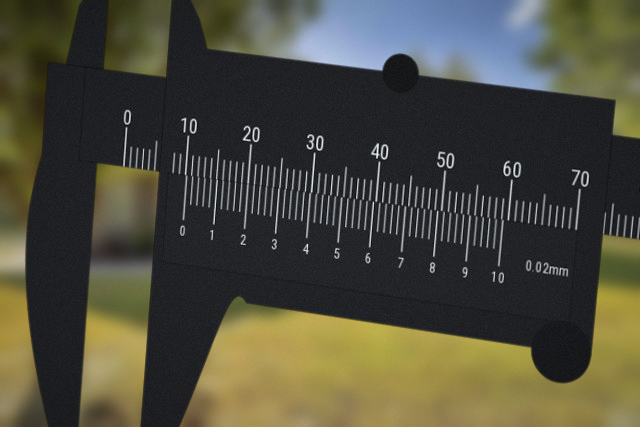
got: 10.2 mm
